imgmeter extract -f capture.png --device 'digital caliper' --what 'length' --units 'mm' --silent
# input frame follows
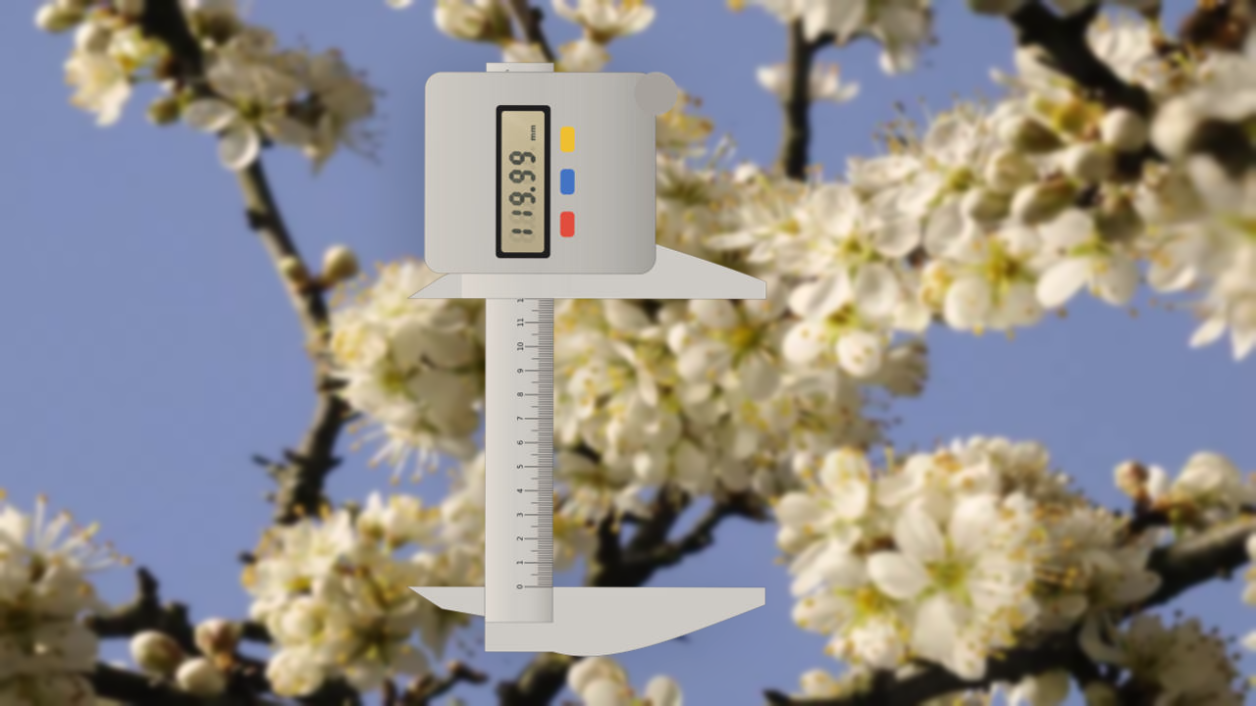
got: 119.99 mm
